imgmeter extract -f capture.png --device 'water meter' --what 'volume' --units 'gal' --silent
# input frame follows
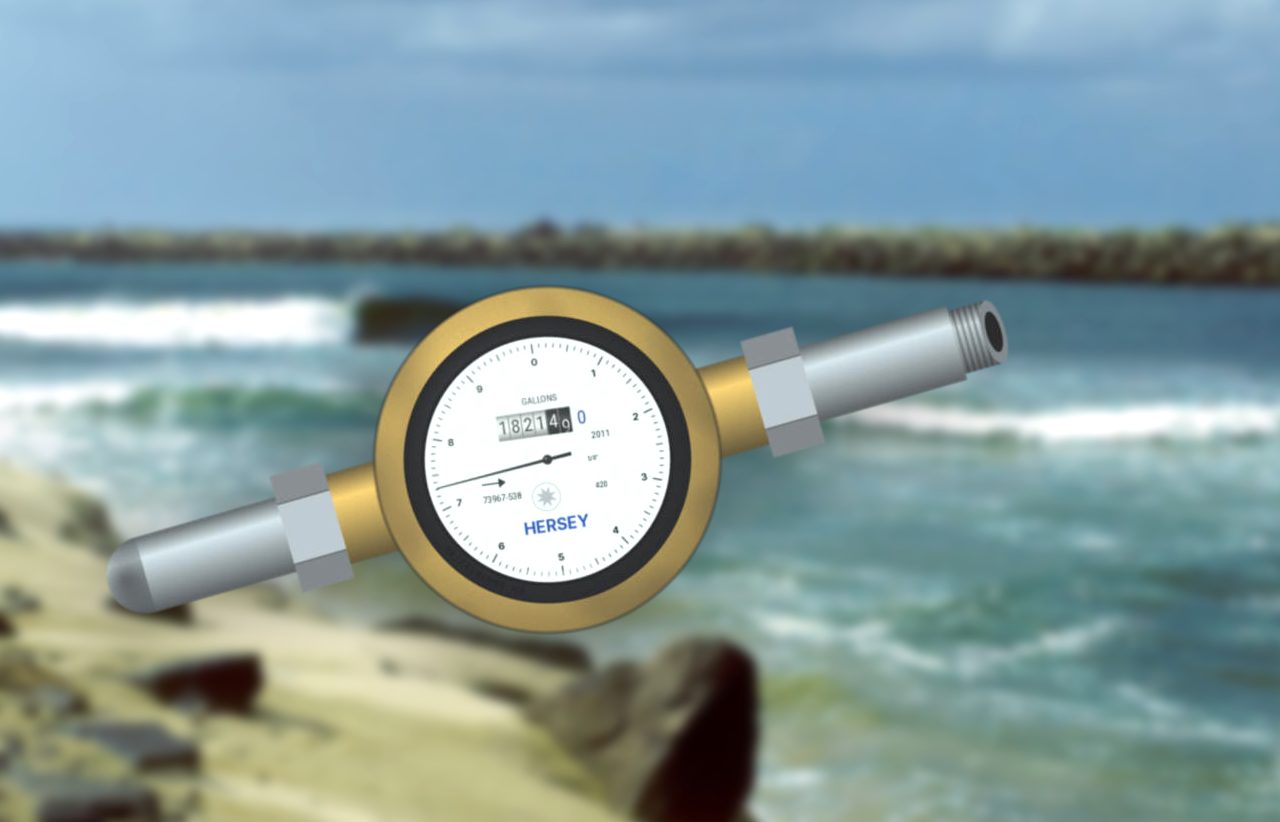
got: 1821487.3 gal
